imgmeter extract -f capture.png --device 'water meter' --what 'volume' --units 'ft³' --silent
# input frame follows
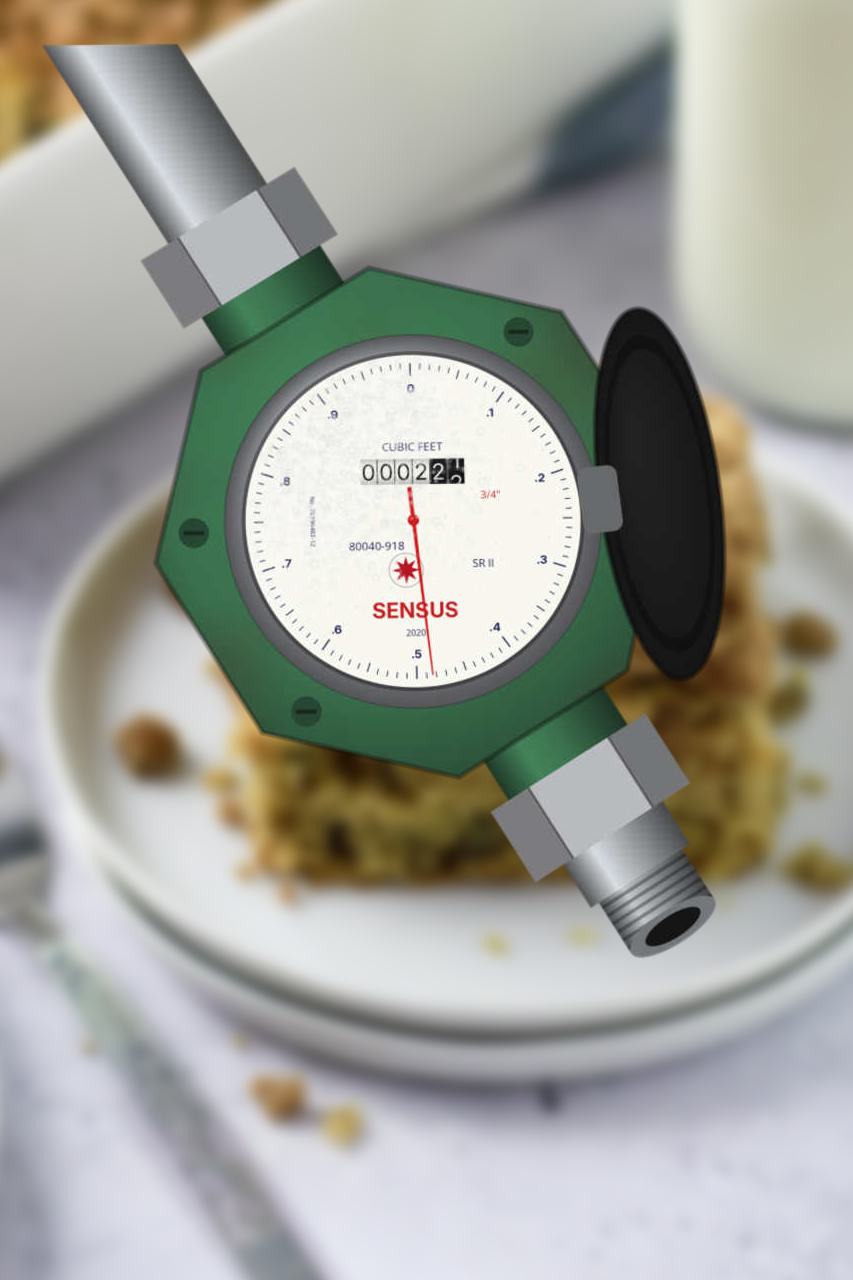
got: 221.48 ft³
